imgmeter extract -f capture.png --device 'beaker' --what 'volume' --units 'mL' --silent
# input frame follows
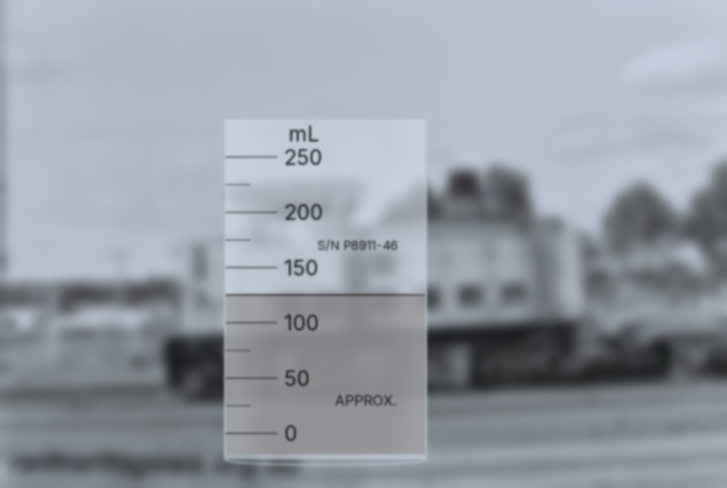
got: 125 mL
